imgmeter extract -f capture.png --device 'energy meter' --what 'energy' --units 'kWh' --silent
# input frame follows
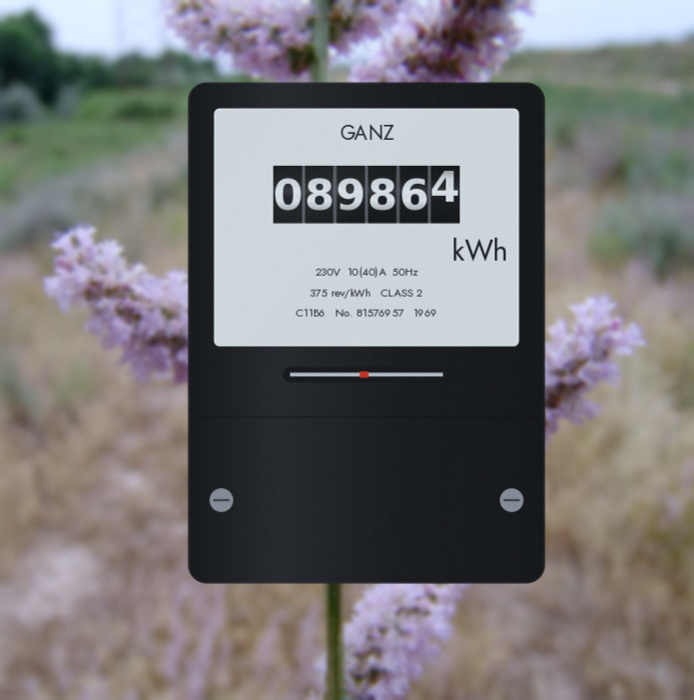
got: 89864 kWh
